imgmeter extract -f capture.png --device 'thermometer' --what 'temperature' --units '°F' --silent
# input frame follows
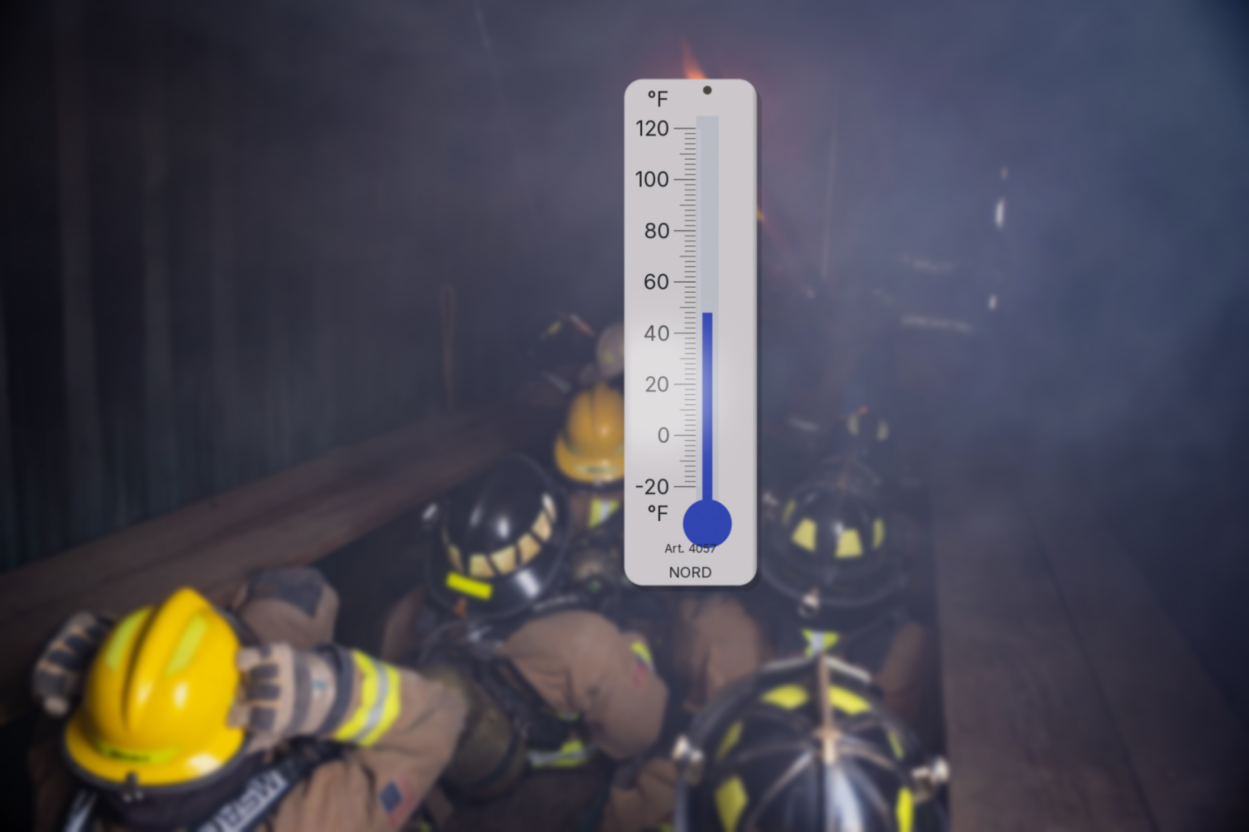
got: 48 °F
